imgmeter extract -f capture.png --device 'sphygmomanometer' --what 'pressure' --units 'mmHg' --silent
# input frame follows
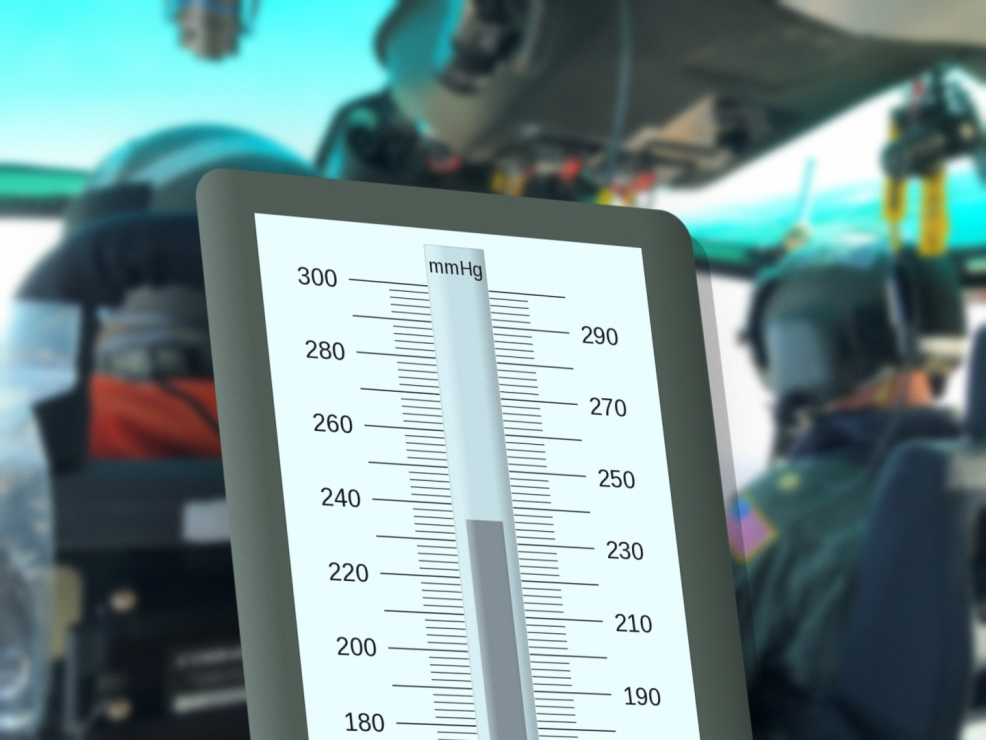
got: 236 mmHg
